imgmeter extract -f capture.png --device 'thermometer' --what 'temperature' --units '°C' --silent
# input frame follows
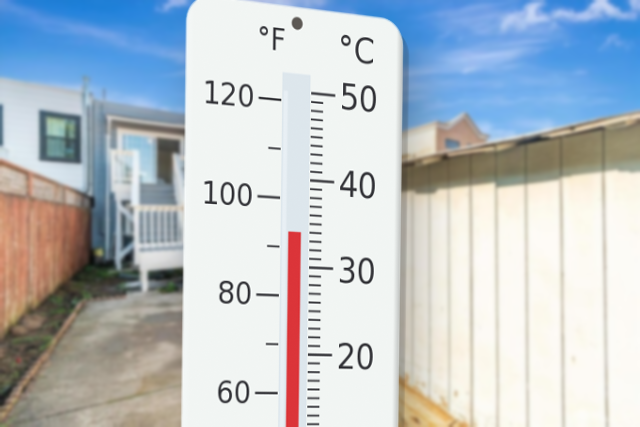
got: 34 °C
